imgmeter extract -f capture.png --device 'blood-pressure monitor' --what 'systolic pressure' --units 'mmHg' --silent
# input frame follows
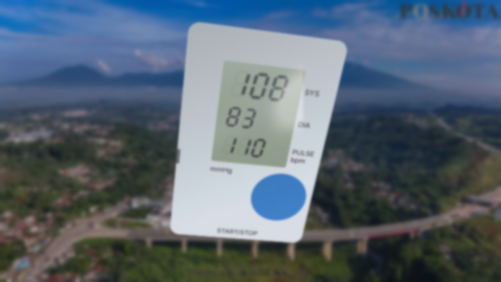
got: 108 mmHg
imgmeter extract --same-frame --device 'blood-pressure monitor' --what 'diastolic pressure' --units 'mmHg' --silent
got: 83 mmHg
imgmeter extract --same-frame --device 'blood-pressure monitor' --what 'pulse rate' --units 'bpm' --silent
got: 110 bpm
